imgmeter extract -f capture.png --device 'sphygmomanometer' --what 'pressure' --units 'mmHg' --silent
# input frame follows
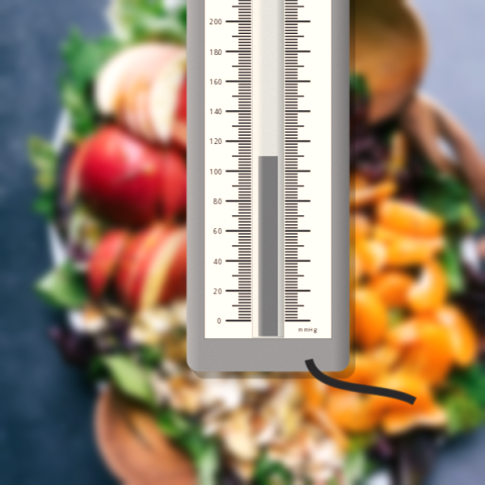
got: 110 mmHg
